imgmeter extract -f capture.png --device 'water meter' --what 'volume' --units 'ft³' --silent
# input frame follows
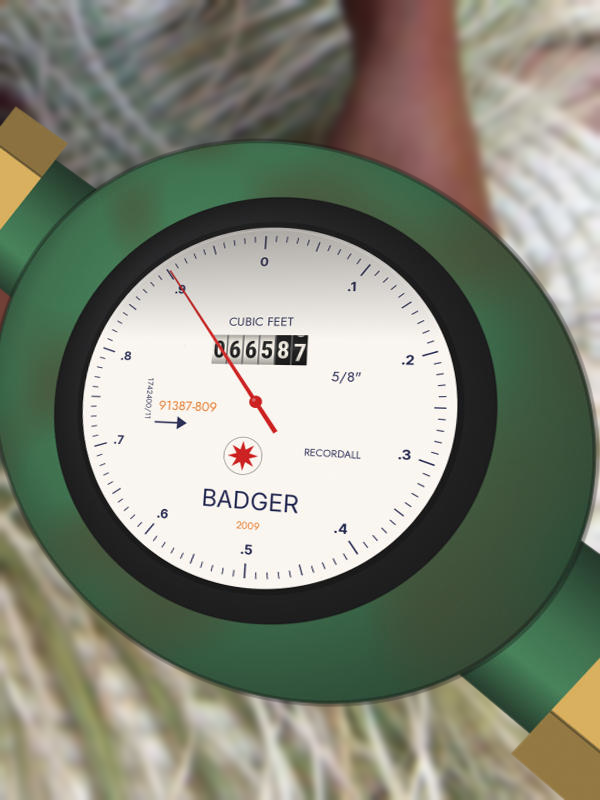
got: 66586.90 ft³
